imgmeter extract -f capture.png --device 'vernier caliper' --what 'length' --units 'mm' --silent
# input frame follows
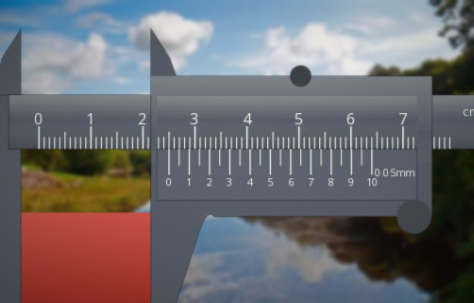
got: 25.0 mm
